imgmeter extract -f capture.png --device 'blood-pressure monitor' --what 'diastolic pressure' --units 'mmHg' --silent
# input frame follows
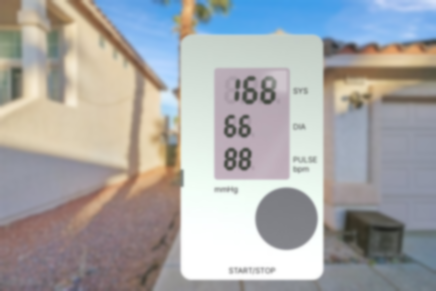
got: 66 mmHg
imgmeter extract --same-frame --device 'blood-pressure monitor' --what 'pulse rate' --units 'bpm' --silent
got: 88 bpm
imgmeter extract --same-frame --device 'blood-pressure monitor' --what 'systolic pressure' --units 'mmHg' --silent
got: 168 mmHg
